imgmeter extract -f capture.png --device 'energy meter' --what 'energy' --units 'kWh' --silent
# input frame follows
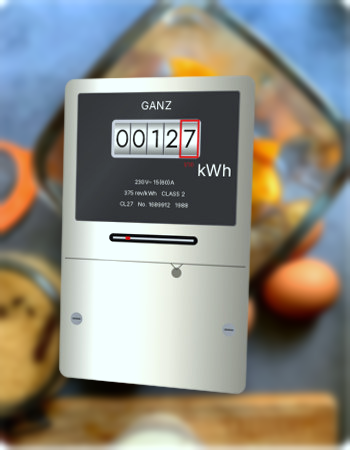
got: 12.7 kWh
